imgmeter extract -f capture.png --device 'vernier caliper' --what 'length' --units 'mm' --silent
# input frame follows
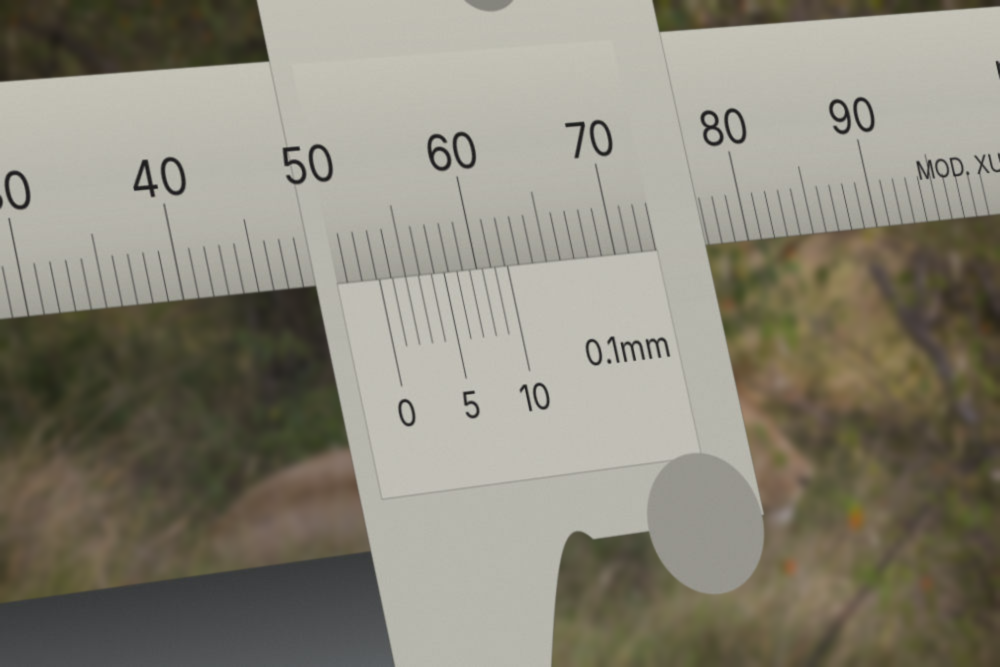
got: 53.2 mm
